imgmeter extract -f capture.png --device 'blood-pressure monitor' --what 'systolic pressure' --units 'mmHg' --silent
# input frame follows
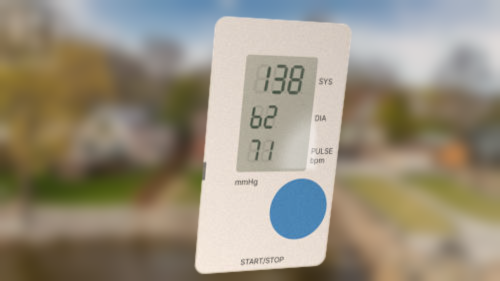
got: 138 mmHg
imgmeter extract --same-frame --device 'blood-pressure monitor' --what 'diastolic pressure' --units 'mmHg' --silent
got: 62 mmHg
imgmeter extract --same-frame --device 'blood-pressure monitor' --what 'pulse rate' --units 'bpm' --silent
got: 71 bpm
